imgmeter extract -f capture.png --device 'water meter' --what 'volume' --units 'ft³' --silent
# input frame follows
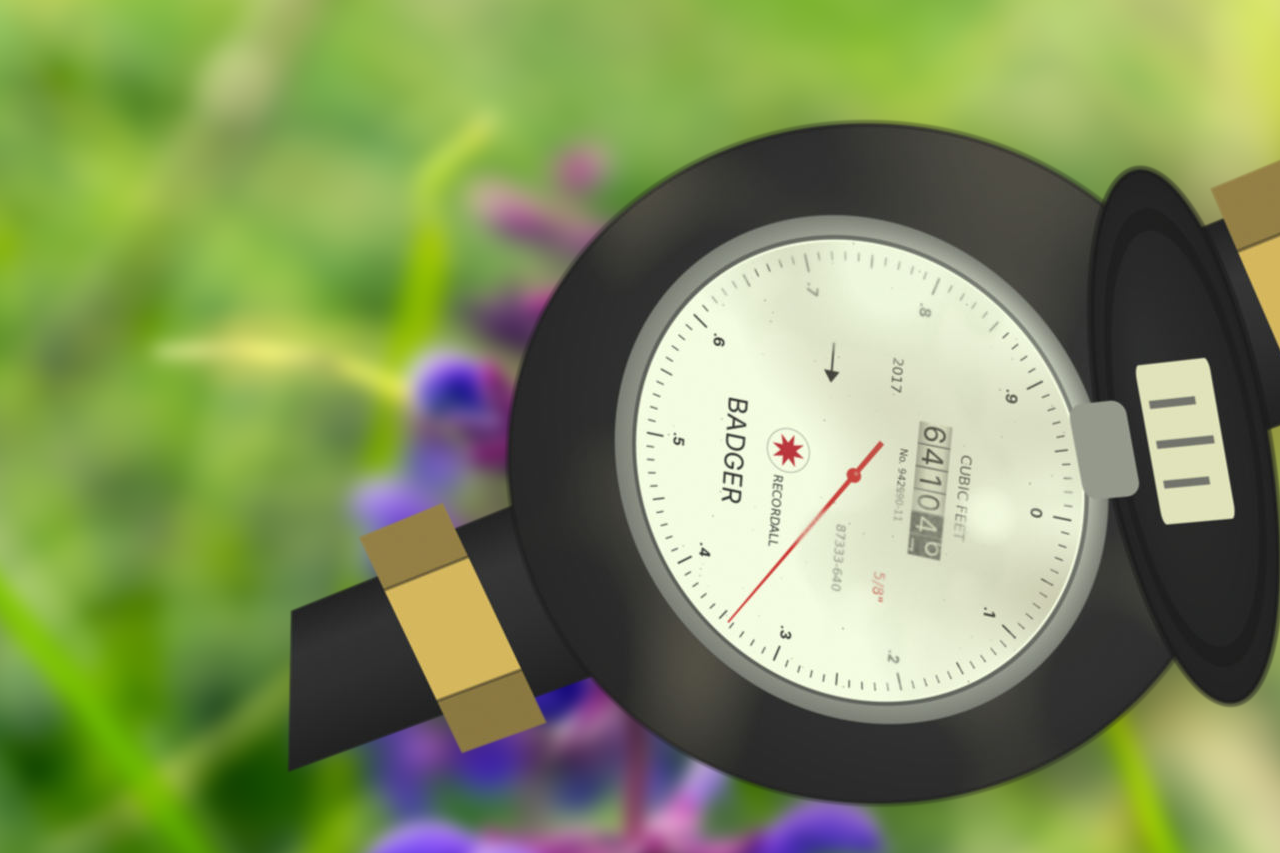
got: 641046.34 ft³
